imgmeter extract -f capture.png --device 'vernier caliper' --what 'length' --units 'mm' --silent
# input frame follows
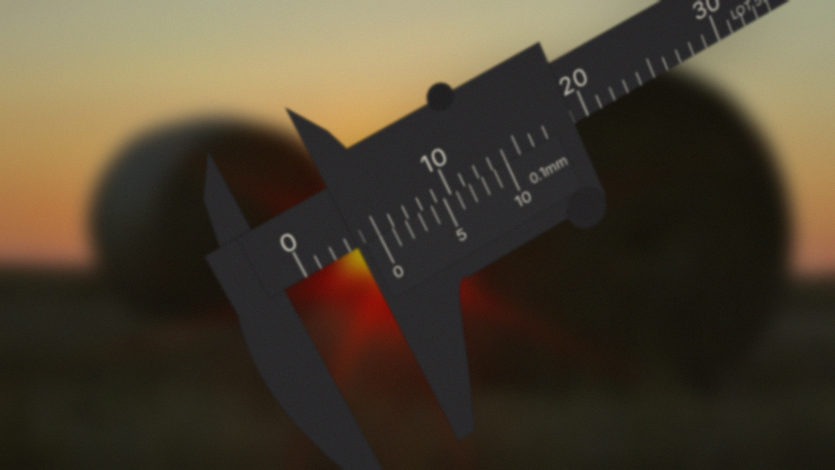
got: 5.0 mm
